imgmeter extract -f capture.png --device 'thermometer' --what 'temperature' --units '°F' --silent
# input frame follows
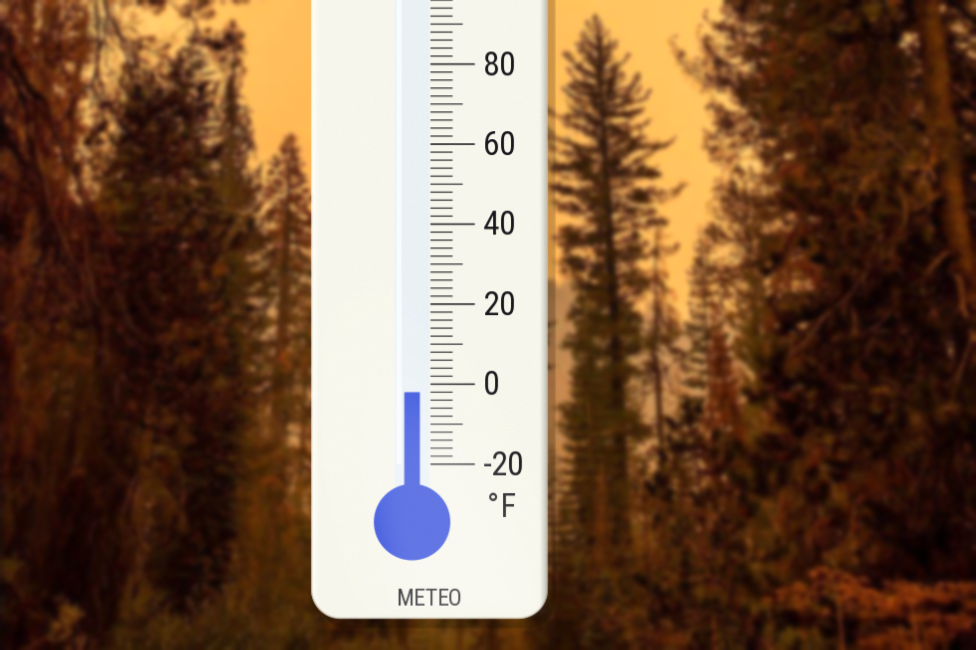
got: -2 °F
